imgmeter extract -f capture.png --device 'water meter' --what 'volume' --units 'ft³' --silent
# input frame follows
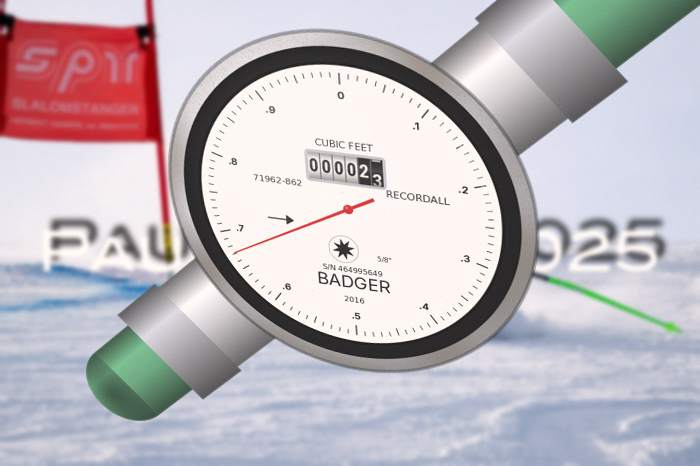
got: 22.67 ft³
